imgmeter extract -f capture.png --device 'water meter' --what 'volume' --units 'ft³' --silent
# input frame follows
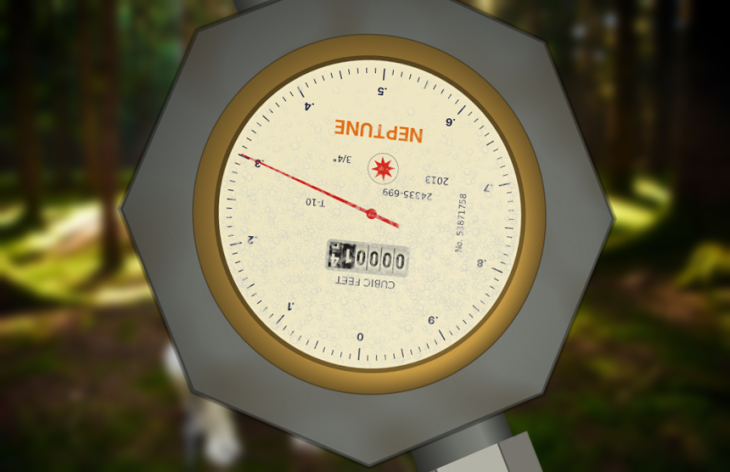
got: 14.30 ft³
